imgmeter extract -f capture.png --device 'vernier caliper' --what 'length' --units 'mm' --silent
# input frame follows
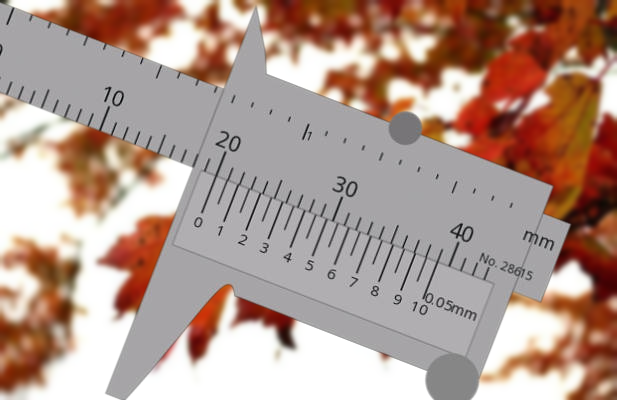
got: 20.0 mm
